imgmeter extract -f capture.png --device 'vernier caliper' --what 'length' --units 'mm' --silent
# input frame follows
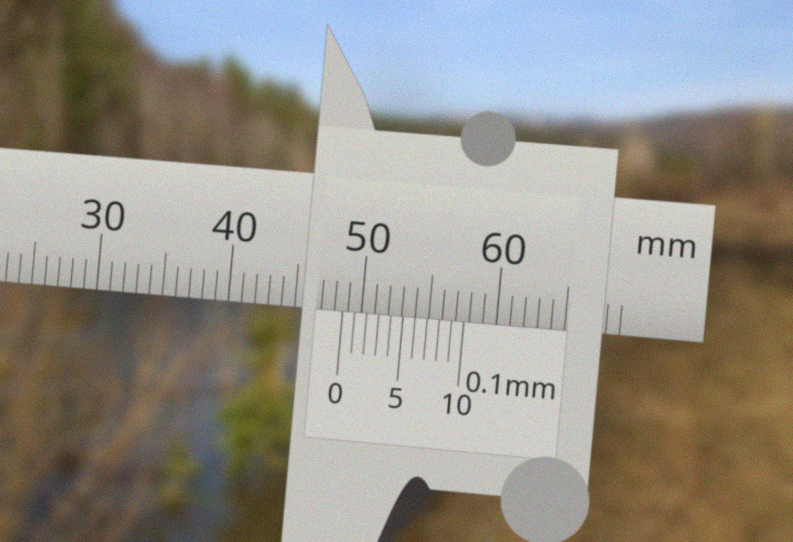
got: 48.6 mm
